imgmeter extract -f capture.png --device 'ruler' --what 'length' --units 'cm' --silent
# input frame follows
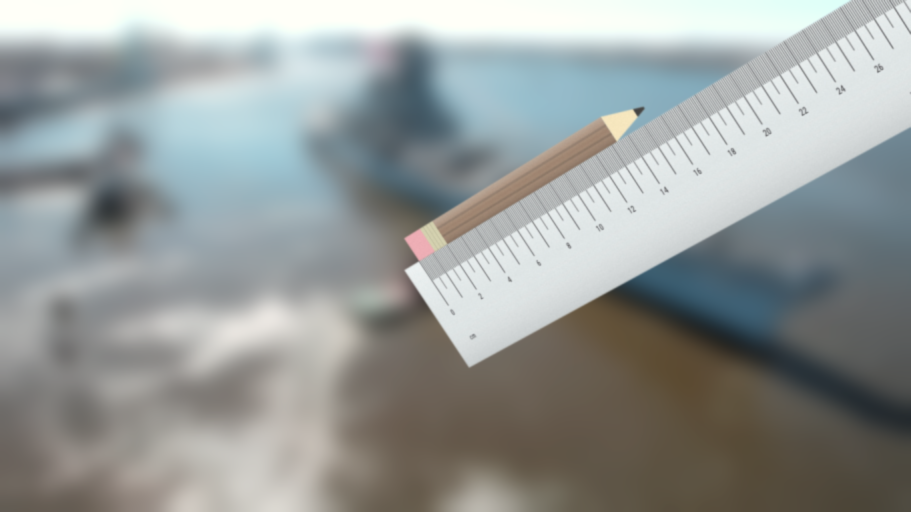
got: 15.5 cm
